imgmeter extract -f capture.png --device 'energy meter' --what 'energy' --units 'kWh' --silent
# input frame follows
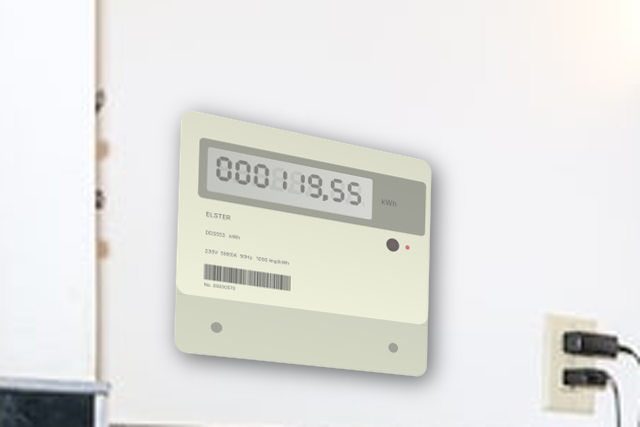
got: 119.55 kWh
